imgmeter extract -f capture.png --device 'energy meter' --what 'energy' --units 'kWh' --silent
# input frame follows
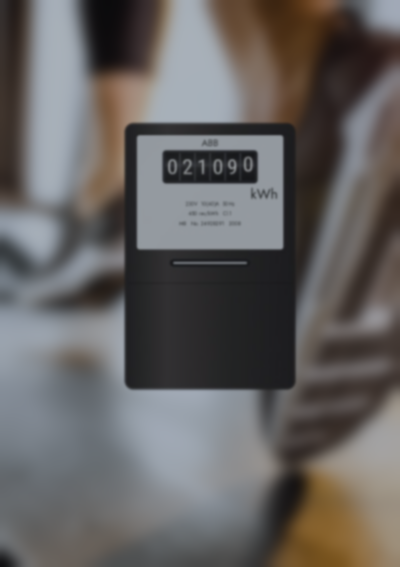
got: 21090 kWh
